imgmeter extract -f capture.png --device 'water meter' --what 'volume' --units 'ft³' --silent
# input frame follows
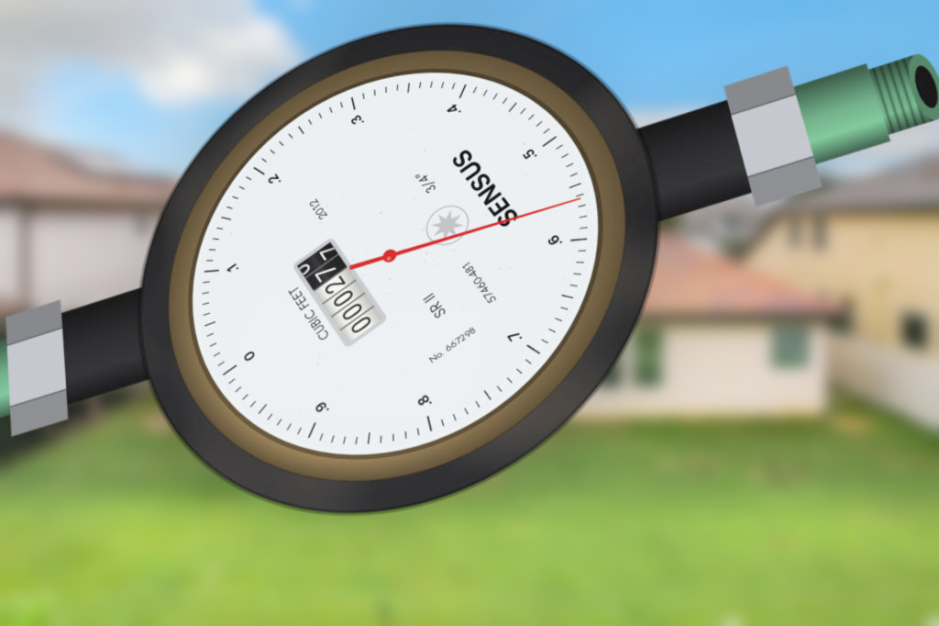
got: 276.56 ft³
